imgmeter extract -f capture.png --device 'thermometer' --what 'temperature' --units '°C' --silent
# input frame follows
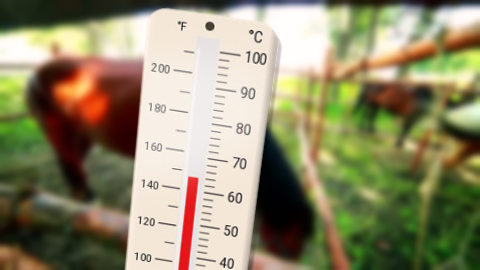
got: 64 °C
